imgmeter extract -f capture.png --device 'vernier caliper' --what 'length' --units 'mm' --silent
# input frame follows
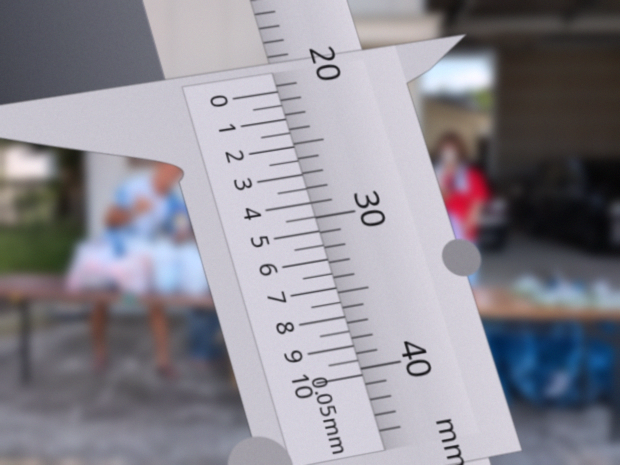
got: 21.4 mm
